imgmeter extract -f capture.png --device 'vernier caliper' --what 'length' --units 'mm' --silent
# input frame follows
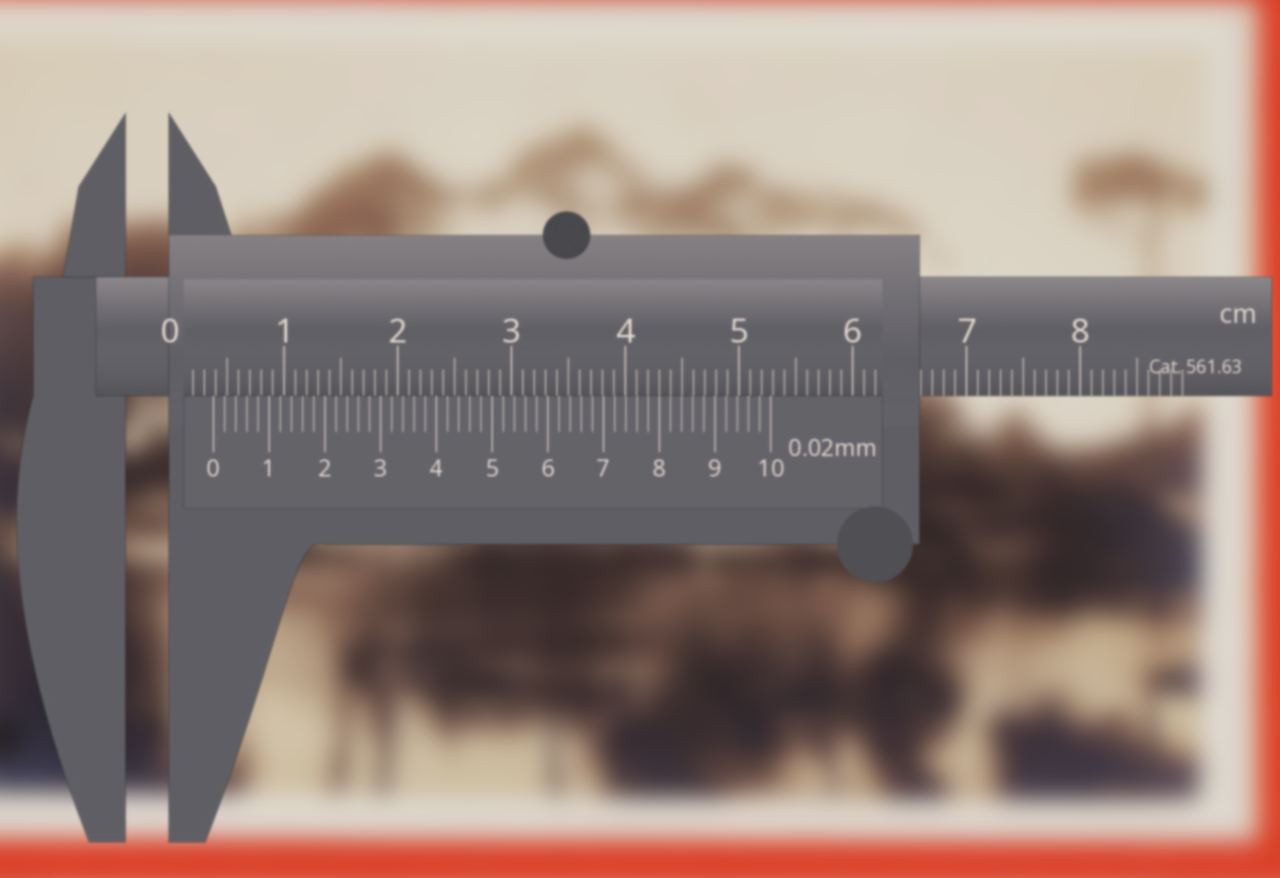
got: 3.8 mm
